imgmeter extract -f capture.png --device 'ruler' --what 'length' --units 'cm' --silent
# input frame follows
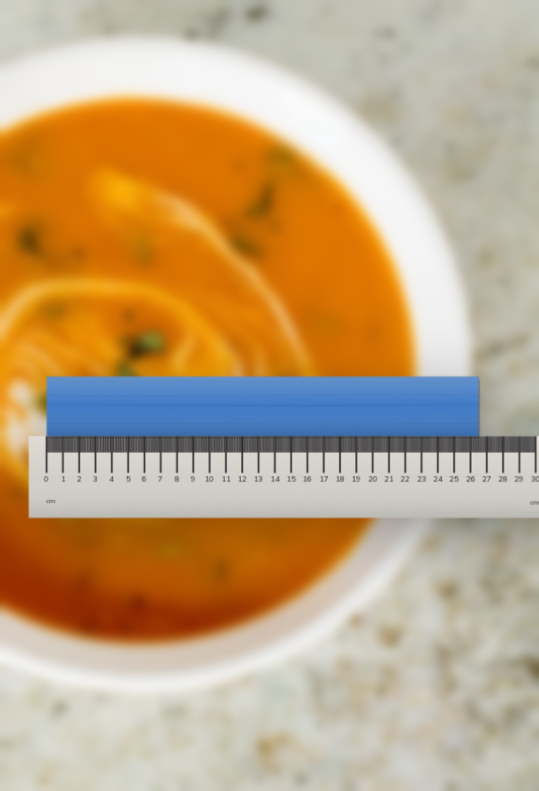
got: 26.5 cm
